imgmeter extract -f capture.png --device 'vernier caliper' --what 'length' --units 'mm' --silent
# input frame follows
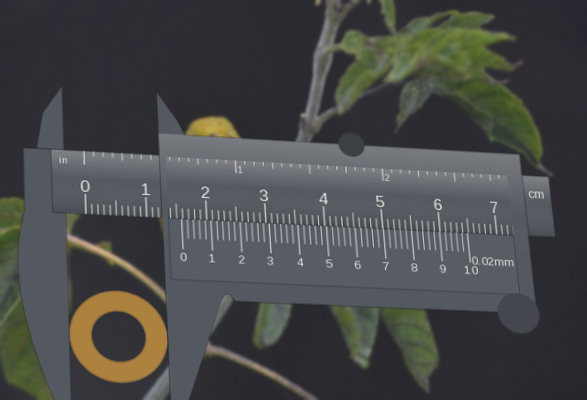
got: 15.8 mm
